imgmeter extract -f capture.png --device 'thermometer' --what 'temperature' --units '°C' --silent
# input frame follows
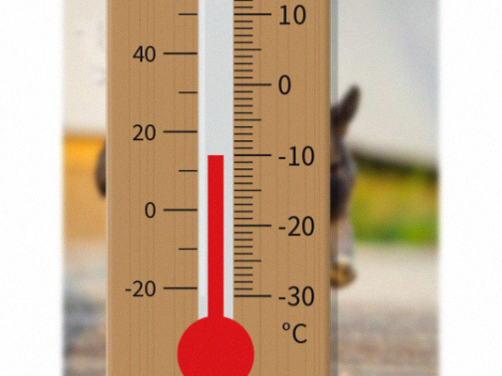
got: -10 °C
